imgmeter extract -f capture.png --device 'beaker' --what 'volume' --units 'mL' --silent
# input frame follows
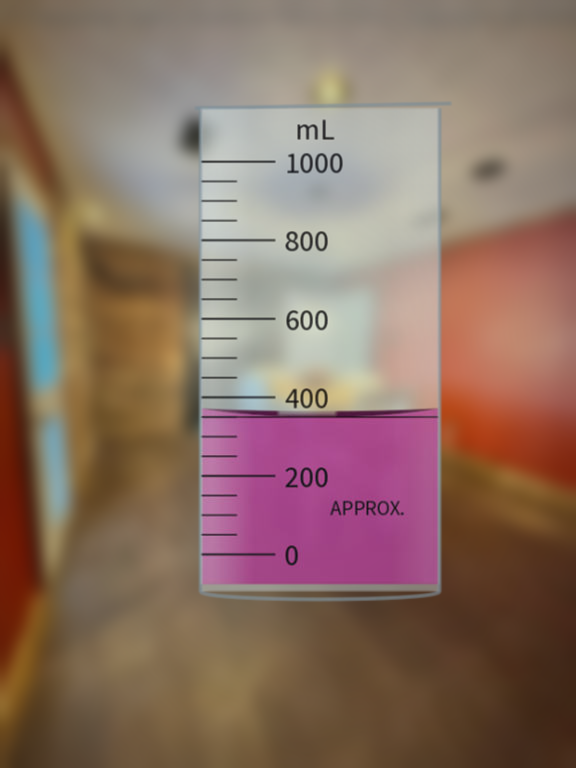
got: 350 mL
